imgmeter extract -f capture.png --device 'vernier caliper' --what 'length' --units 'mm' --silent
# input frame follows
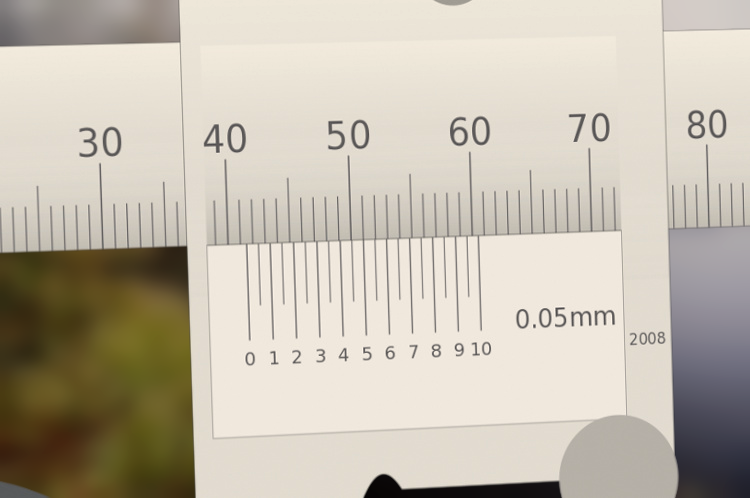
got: 41.5 mm
